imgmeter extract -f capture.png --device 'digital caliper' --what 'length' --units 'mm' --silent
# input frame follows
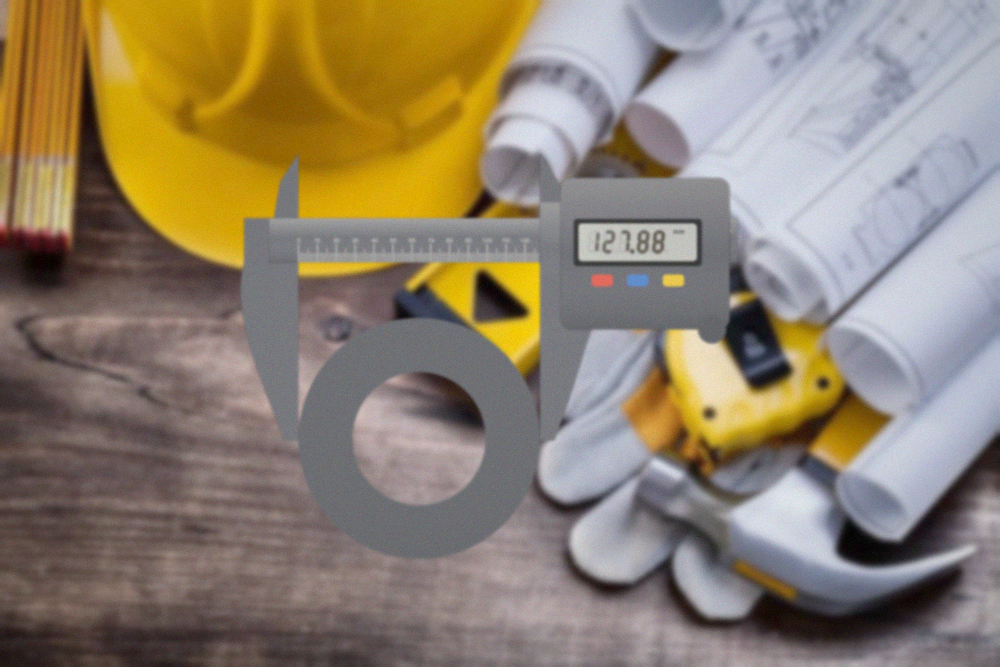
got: 127.88 mm
